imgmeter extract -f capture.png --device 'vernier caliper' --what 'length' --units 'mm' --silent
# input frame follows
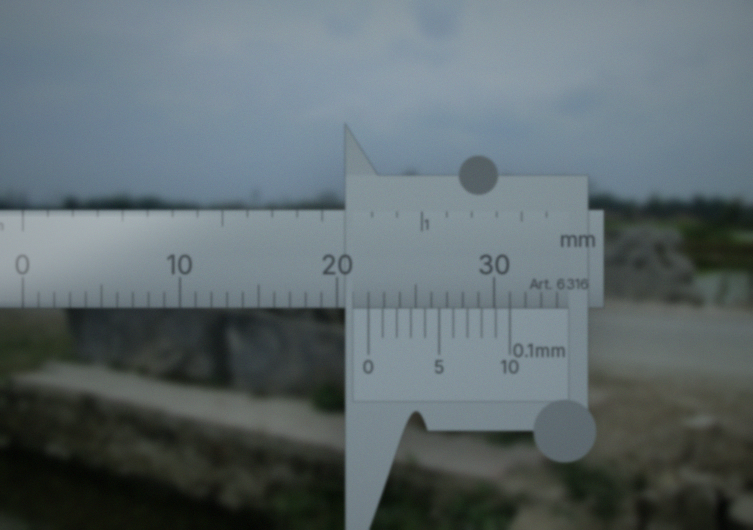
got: 22.0 mm
